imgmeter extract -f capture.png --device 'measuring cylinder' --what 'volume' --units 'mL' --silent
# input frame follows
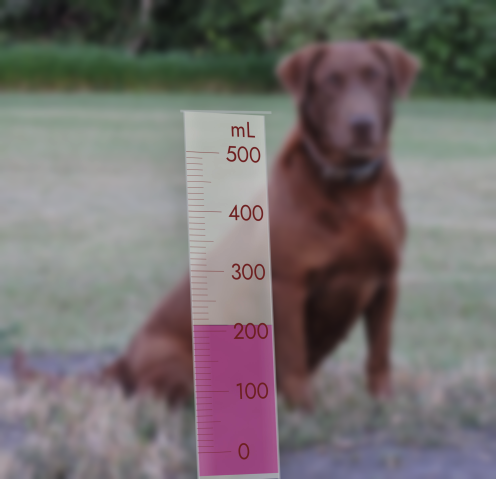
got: 210 mL
